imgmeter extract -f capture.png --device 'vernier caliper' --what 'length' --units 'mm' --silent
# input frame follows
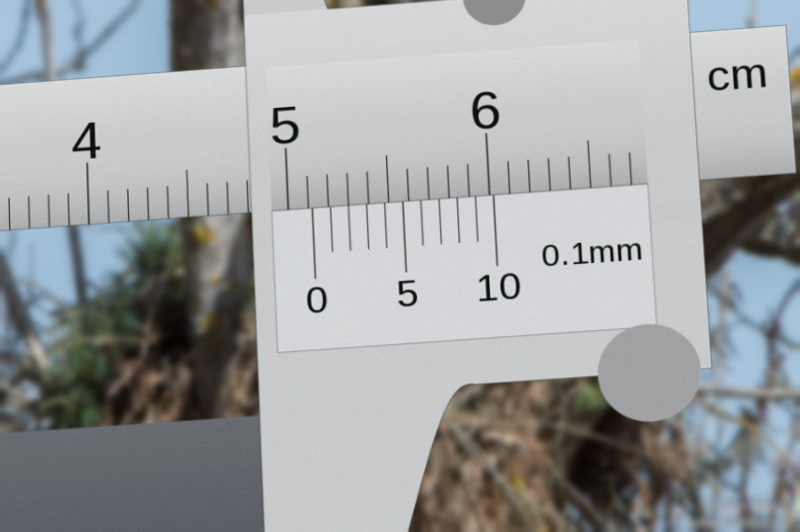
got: 51.2 mm
